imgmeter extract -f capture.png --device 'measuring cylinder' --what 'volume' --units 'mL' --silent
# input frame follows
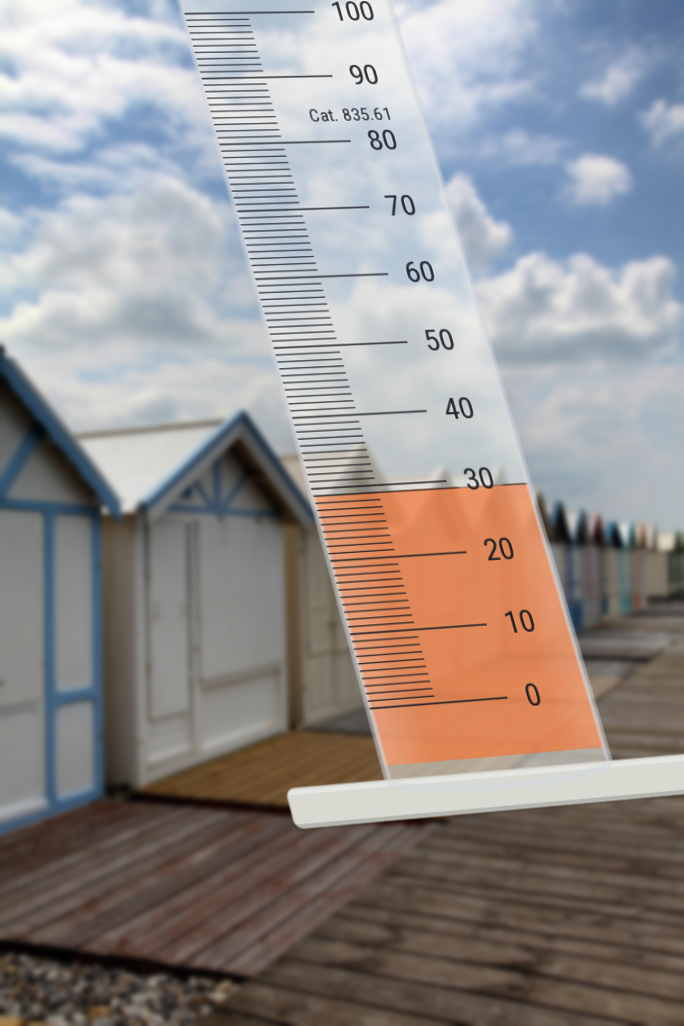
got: 29 mL
